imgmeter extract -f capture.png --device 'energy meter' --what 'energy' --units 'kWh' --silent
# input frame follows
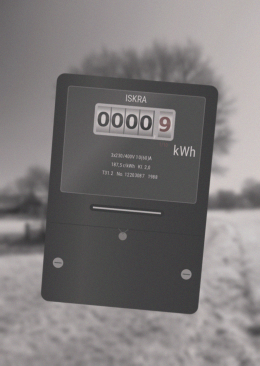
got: 0.9 kWh
